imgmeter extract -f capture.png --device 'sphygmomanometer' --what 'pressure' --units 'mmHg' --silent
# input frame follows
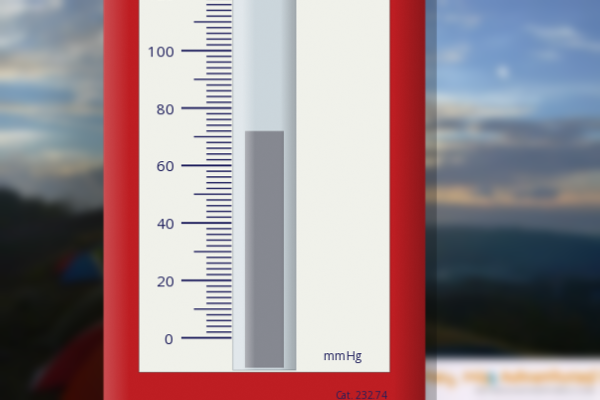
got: 72 mmHg
